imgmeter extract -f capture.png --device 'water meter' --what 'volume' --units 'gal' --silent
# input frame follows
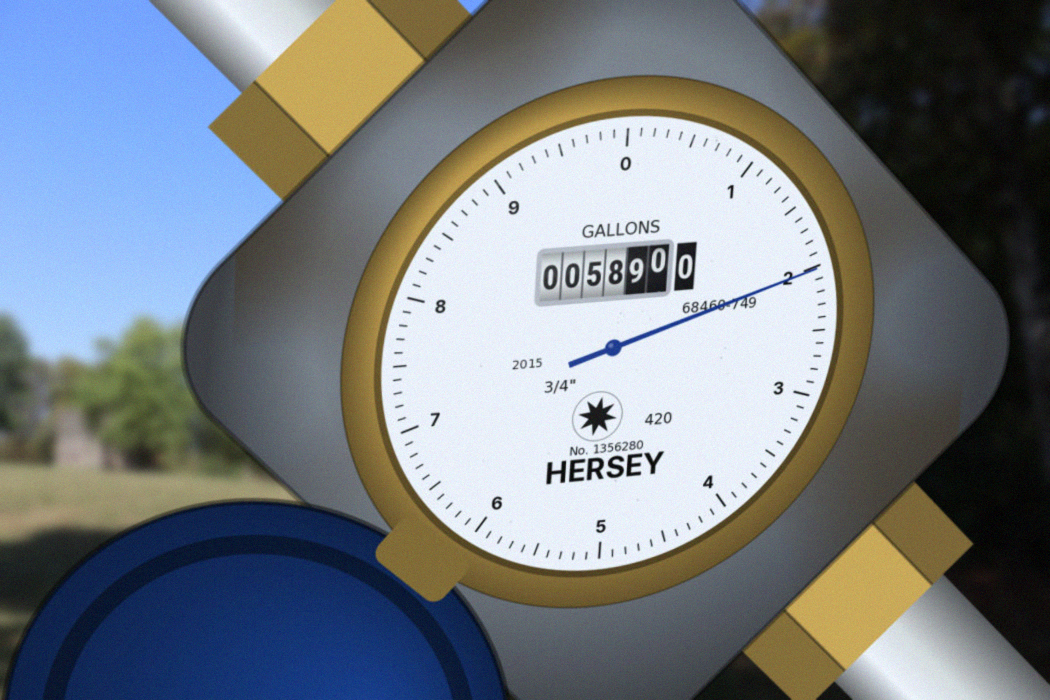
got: 58902.0 gal
